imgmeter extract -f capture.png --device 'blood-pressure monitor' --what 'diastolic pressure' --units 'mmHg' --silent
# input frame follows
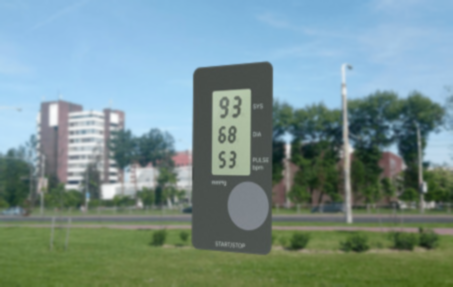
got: 68 mmHg
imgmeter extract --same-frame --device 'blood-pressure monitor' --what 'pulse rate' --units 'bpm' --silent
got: 53 bpm
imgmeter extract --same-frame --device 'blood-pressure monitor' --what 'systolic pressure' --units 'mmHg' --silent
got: 93 mmHg
